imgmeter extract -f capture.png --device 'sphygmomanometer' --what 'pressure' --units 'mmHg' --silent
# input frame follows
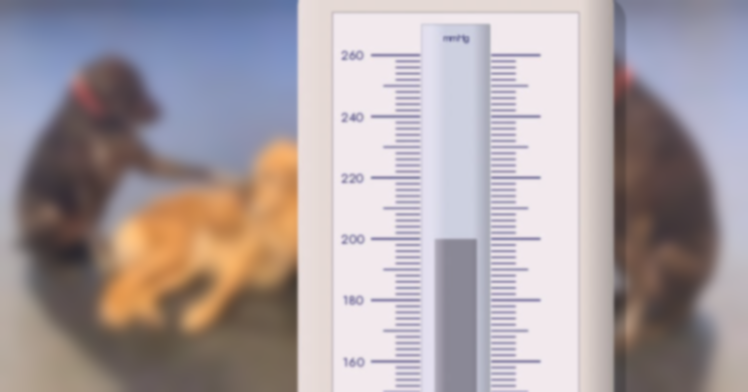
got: 200 mmHg
